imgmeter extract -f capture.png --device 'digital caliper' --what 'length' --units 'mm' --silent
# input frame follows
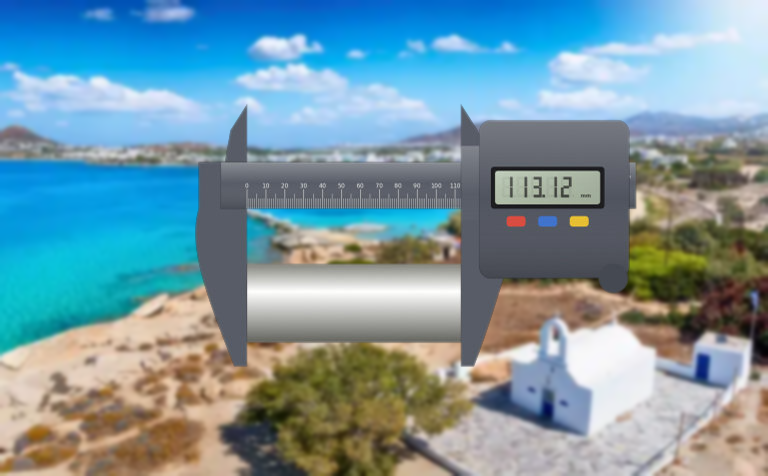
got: 113.12 mm
